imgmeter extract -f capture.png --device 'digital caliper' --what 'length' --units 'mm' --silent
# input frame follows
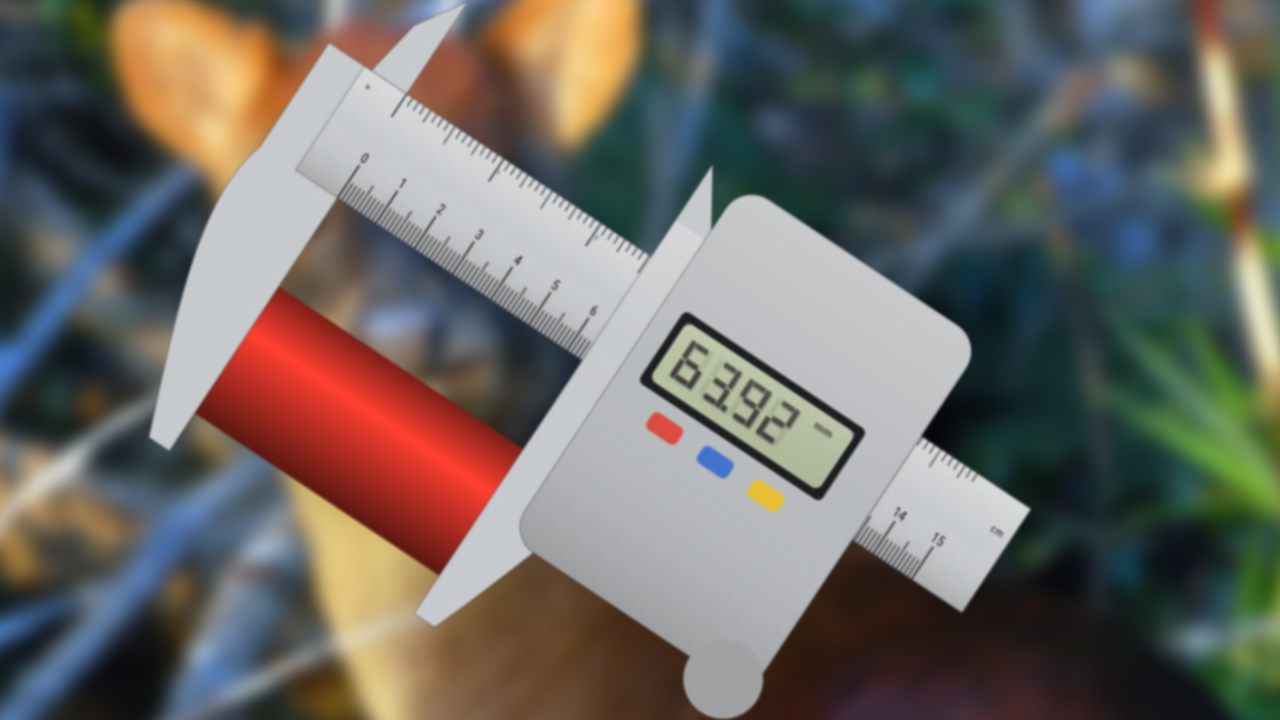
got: 63.92 mm
